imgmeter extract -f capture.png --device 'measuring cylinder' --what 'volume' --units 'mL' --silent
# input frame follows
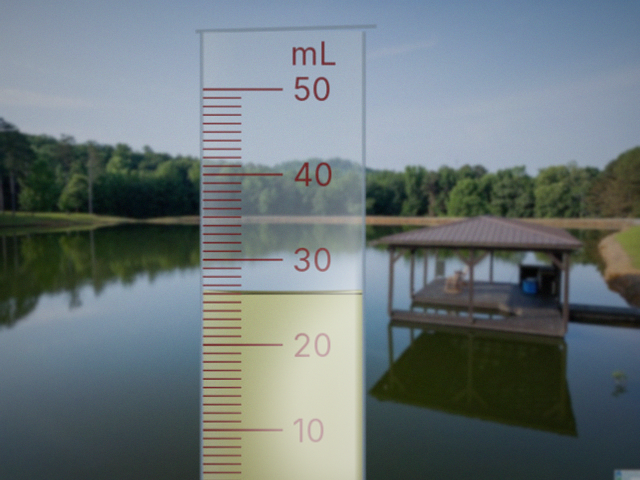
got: 26 mL
